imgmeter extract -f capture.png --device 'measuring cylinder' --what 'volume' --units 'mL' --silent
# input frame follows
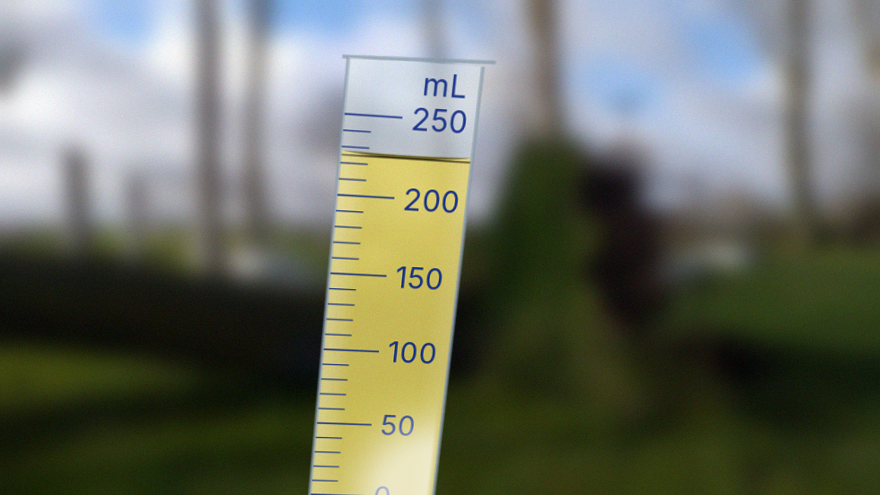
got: 225 mL
